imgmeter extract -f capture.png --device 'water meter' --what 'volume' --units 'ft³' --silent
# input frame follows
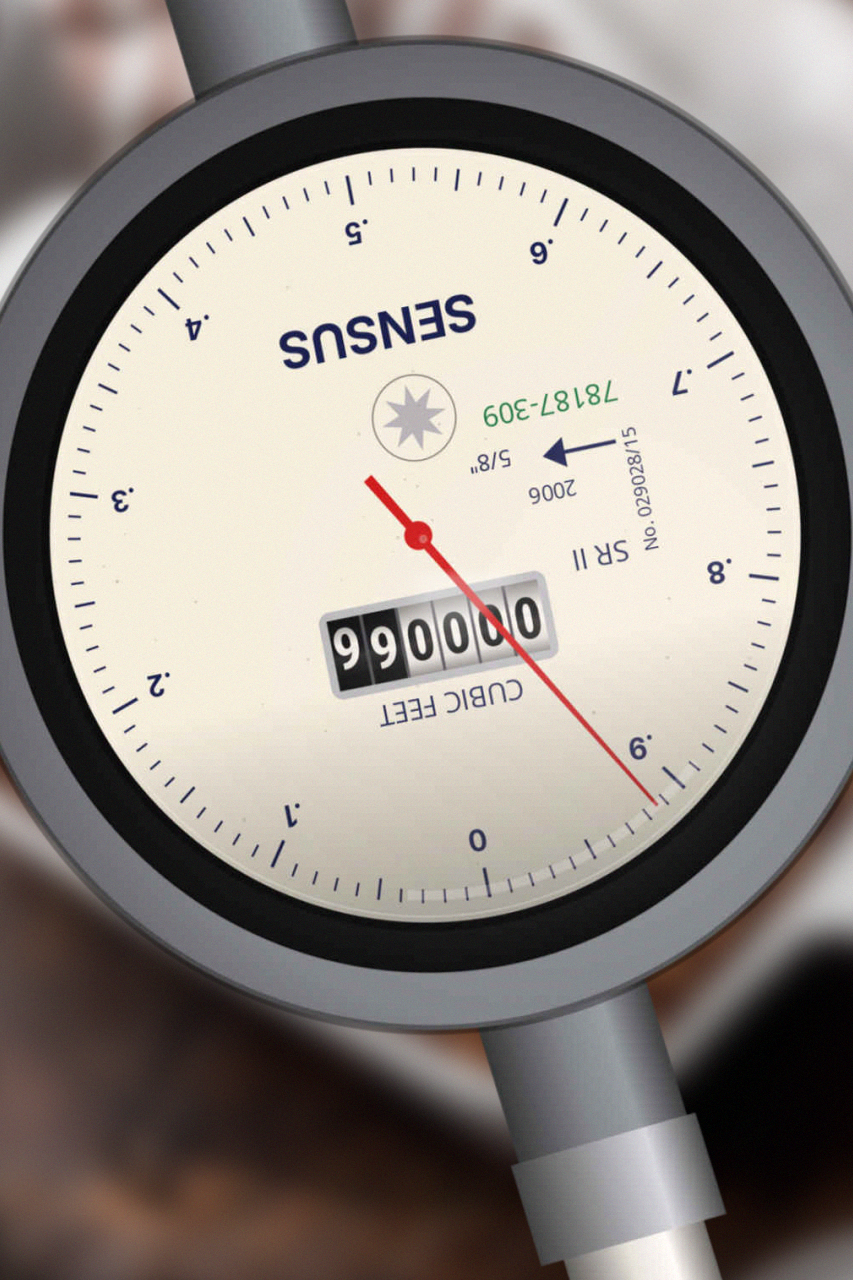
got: 65.91 ft³
